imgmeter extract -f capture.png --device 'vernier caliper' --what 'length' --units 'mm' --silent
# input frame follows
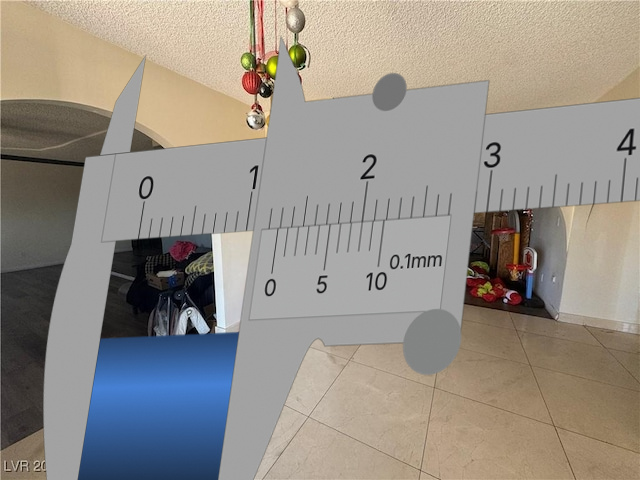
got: 12.8 mm
